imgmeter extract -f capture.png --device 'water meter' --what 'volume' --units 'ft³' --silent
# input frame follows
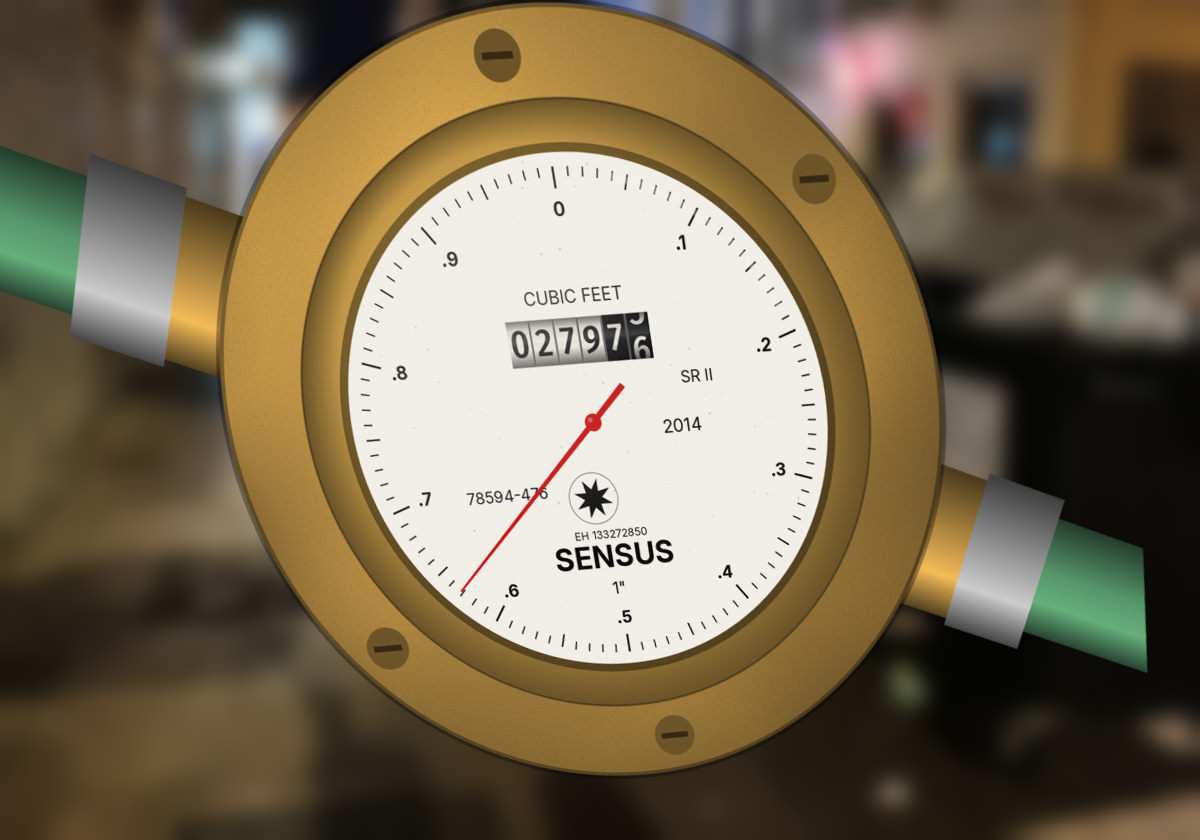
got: 27975.63 ft³
